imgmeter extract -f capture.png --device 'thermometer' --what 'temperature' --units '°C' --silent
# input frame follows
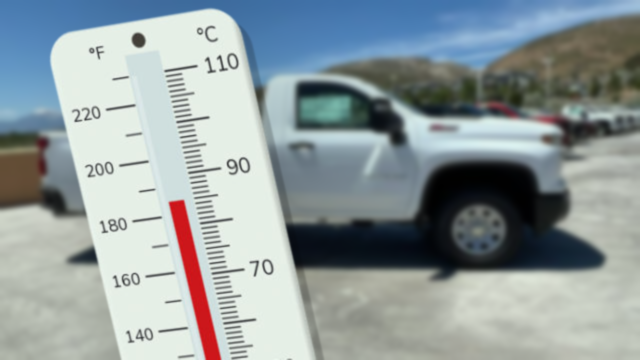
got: 85 °C
